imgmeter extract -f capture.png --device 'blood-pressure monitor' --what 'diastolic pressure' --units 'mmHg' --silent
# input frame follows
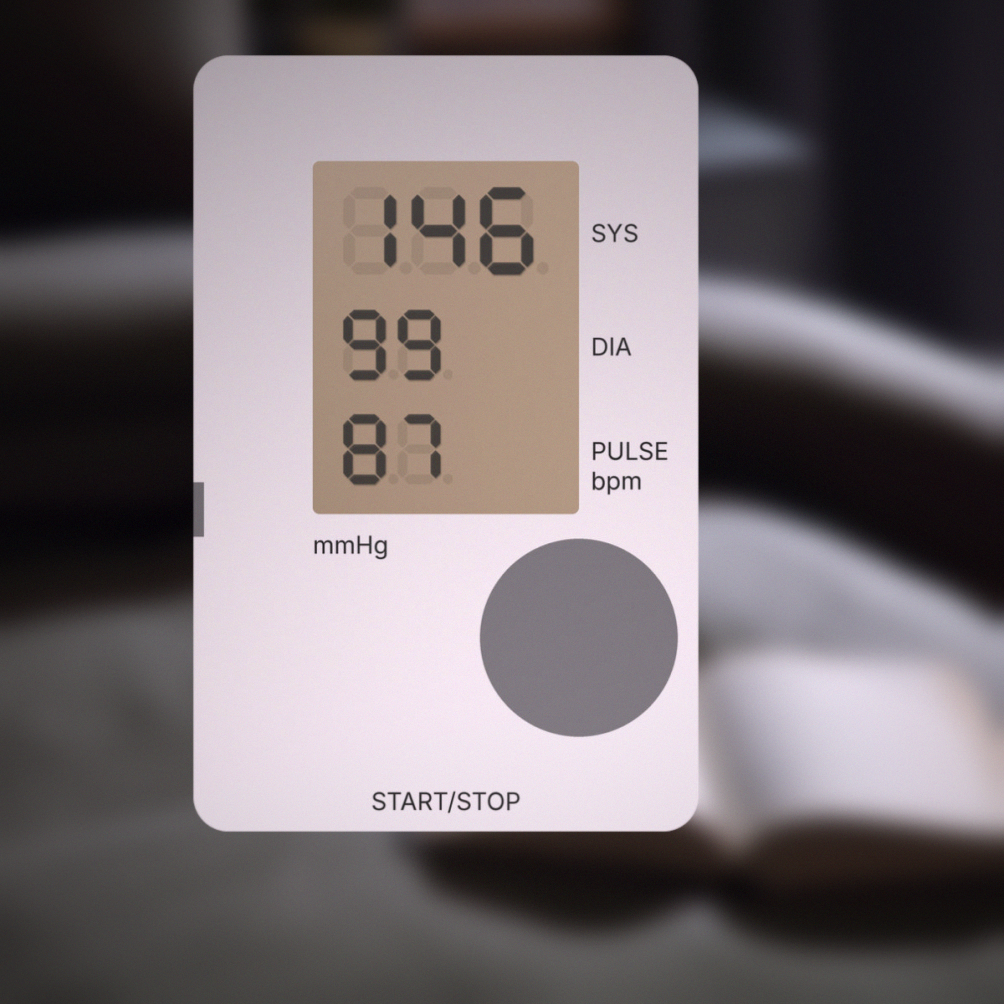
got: 99 mmHg
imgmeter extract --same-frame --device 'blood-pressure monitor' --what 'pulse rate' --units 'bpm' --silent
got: 87 bpm
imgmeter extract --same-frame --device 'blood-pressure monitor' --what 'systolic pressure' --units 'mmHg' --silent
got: 146 mmHg
